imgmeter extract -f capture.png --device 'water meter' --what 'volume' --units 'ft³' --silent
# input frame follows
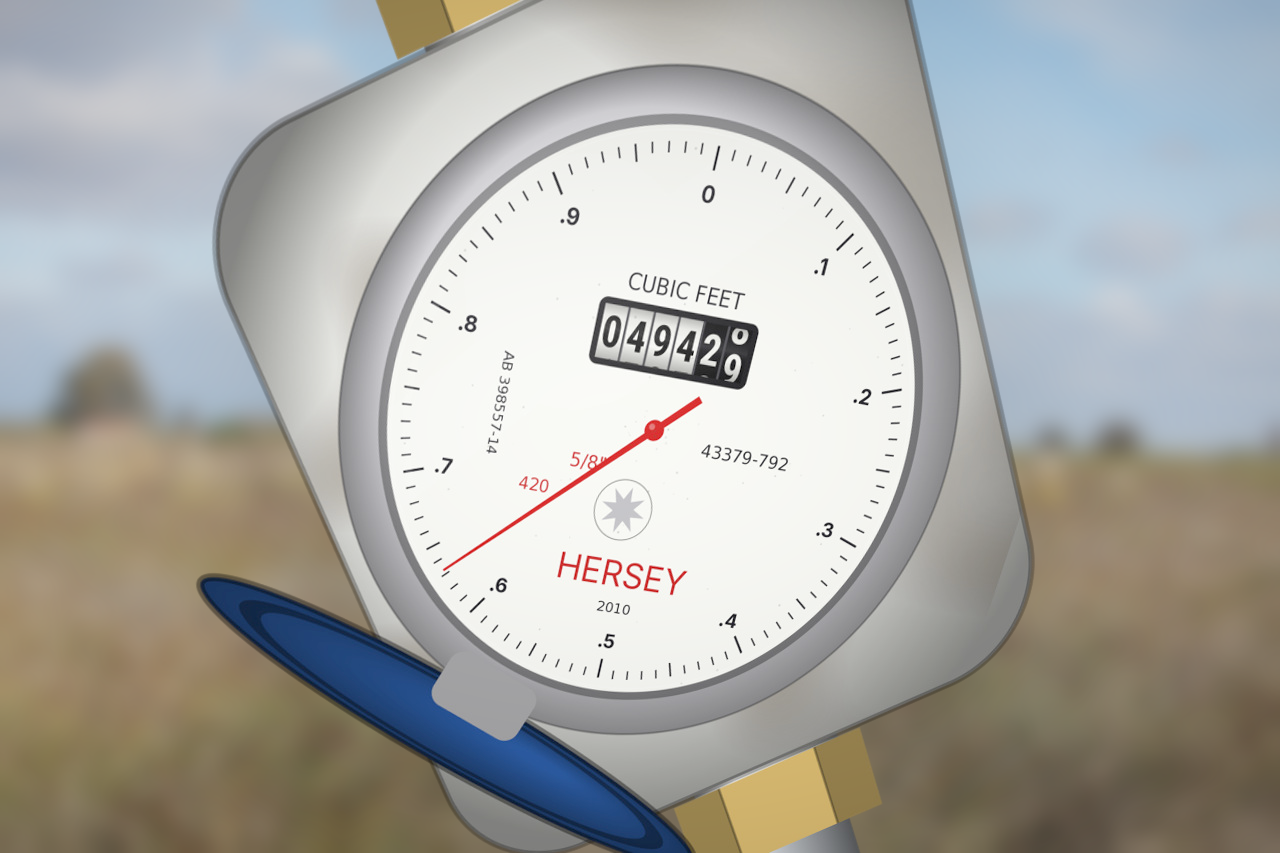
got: 49428.63 ft³
